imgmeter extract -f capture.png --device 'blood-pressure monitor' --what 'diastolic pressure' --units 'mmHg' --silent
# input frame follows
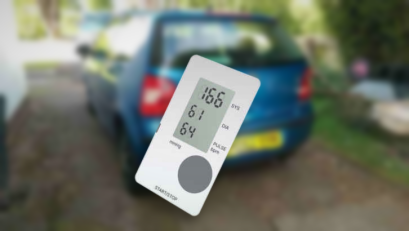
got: 61 mmHg
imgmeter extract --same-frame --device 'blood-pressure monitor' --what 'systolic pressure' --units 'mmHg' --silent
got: 166 mmHg
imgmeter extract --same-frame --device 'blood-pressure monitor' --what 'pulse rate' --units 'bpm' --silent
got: 64 bpm
